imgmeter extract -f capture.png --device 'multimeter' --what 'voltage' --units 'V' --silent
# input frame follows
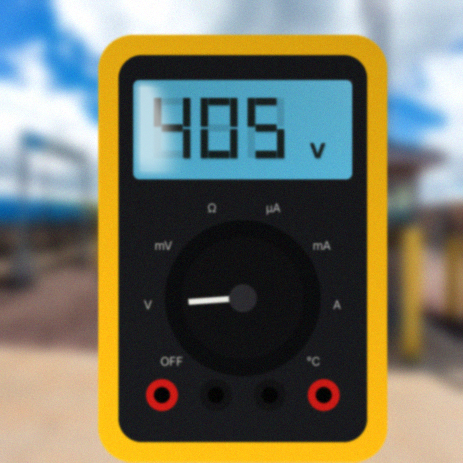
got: 405 V
